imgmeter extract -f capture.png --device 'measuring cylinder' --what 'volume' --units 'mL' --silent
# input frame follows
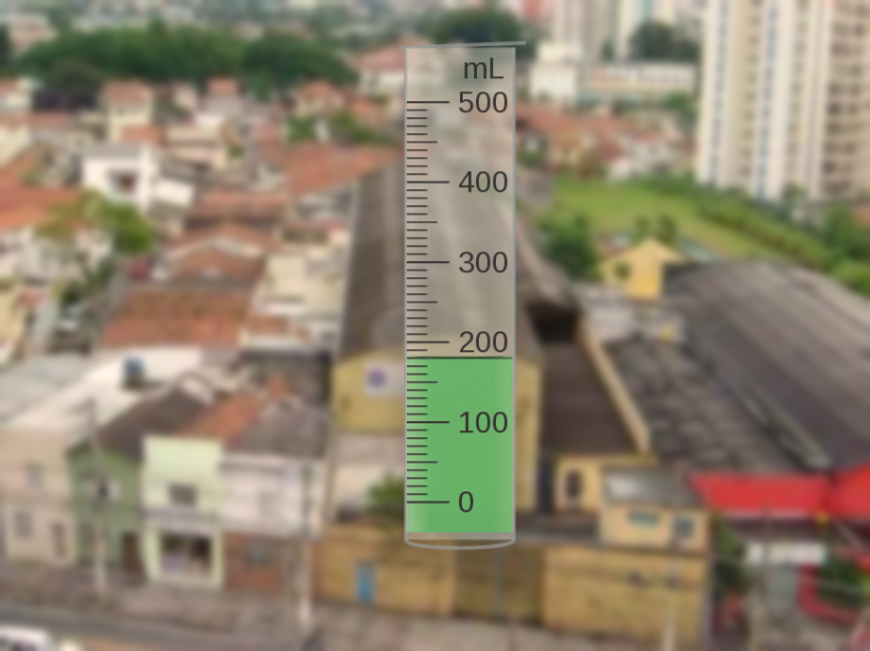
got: 180 mL
